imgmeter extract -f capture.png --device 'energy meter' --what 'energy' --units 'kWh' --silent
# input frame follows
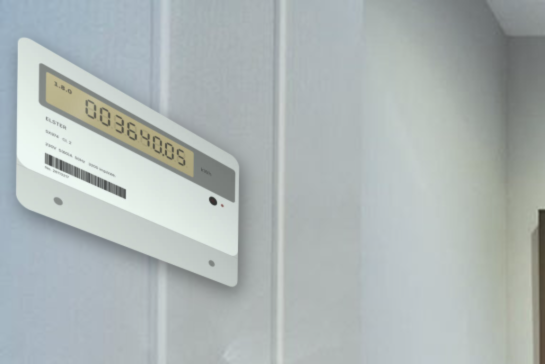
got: 3640.05 kWh
